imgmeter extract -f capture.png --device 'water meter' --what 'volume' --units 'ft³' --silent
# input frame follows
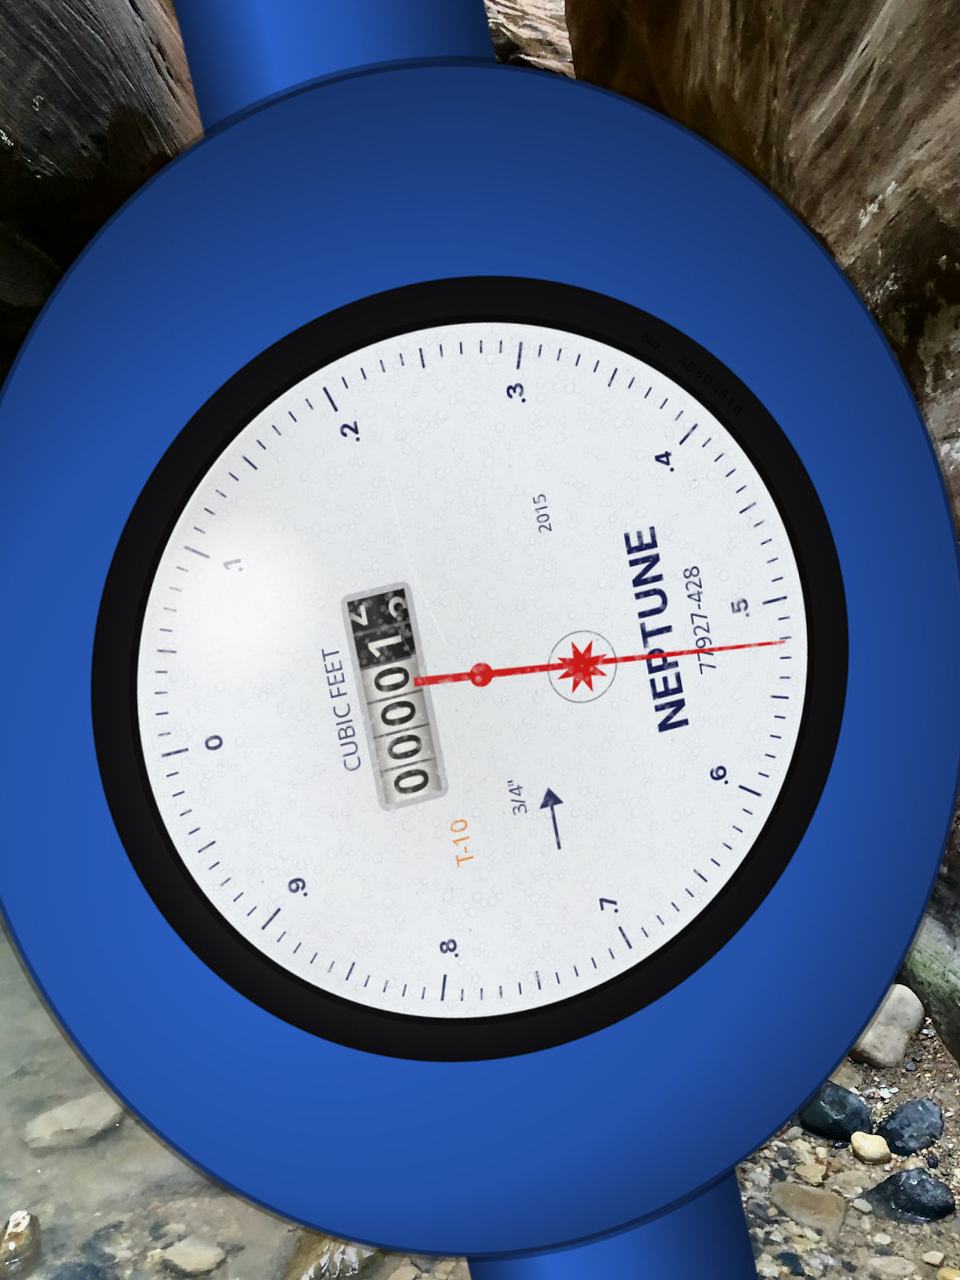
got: 12.52 ft³
